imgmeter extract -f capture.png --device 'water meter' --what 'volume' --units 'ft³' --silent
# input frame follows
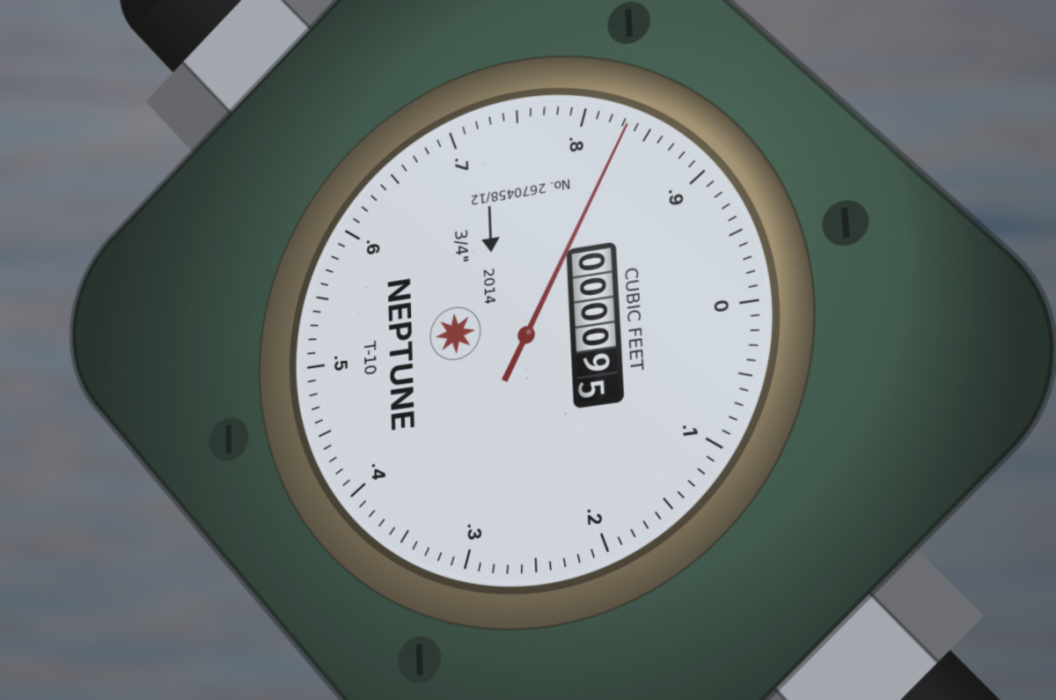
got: 94.83 ft³
